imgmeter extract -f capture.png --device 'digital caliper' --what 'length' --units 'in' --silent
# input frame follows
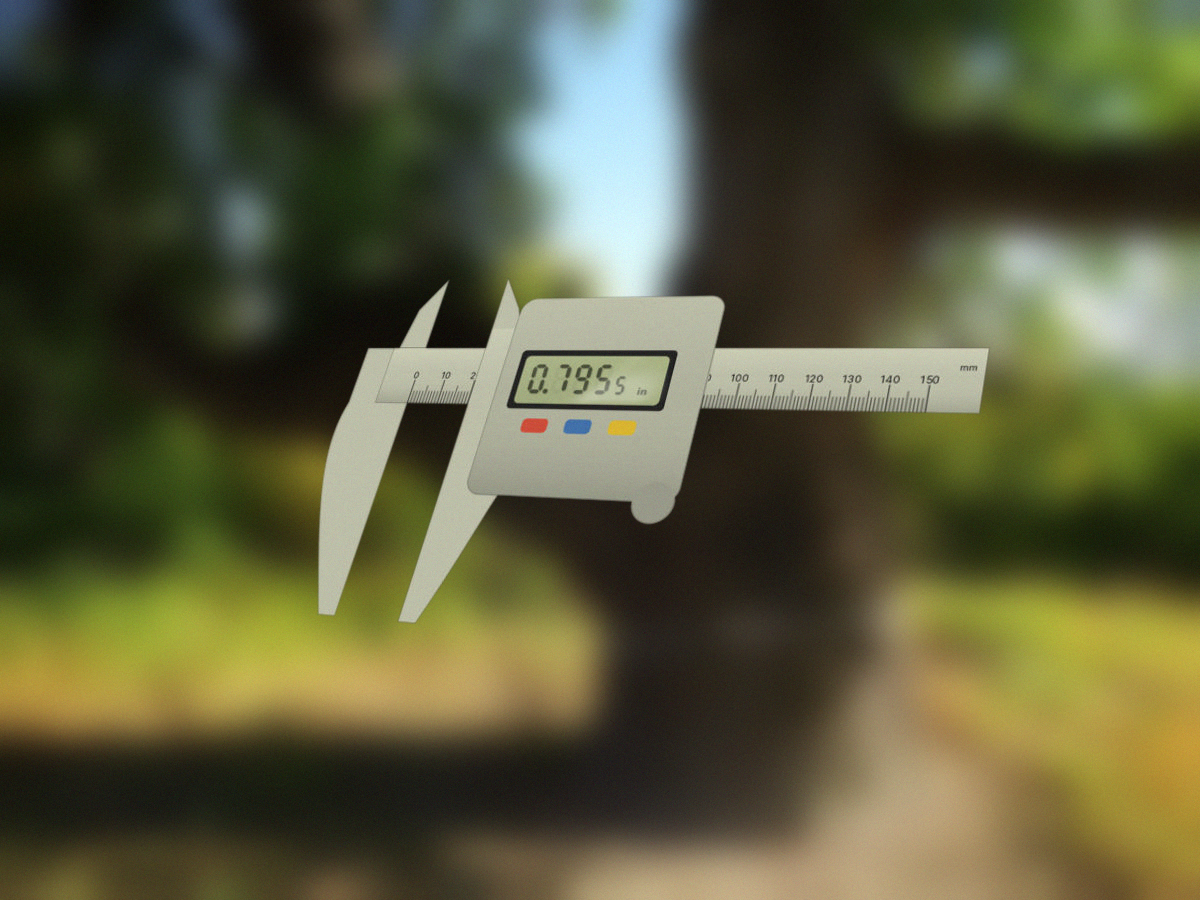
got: 0.7955 in
